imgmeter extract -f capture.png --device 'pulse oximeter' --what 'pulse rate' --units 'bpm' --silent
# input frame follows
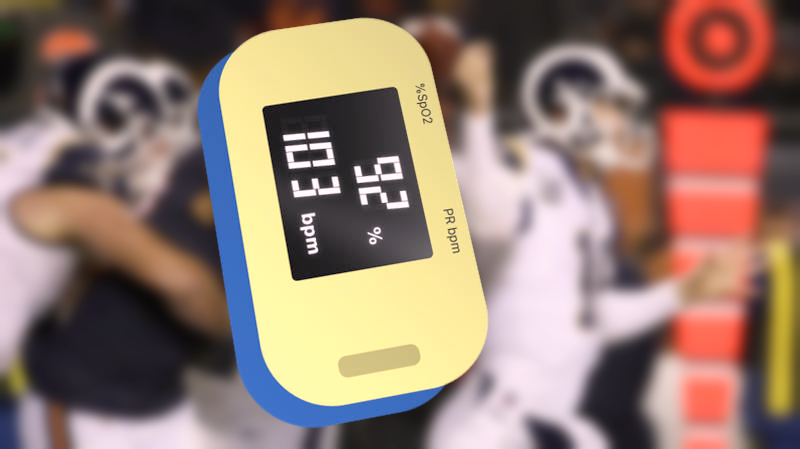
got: 103 bpm
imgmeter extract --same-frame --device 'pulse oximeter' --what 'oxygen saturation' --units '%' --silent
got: 92 %
